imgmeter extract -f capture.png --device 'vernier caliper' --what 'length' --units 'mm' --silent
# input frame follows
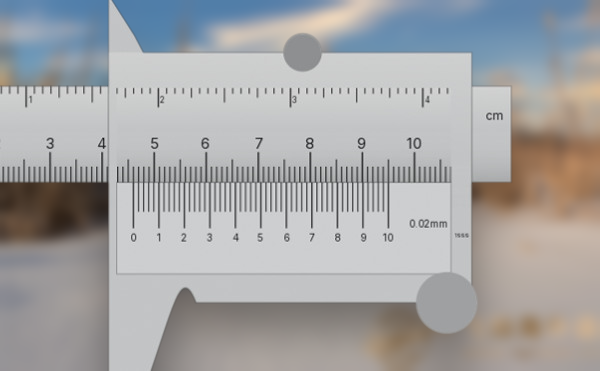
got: 46.0 mm
